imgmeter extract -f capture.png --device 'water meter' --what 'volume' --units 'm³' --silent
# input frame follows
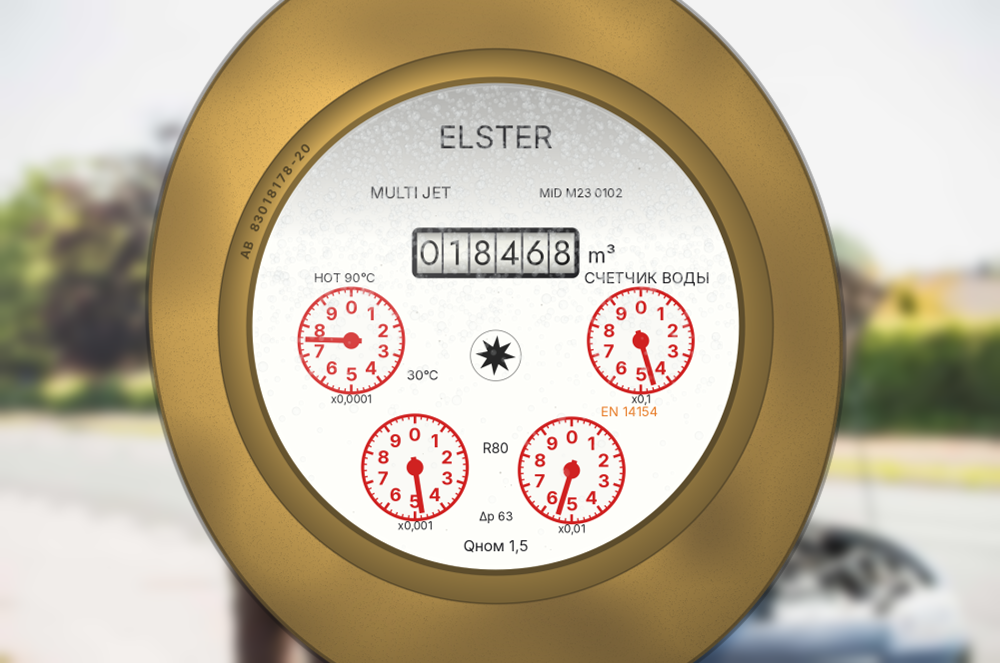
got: 18468.4547 m³
